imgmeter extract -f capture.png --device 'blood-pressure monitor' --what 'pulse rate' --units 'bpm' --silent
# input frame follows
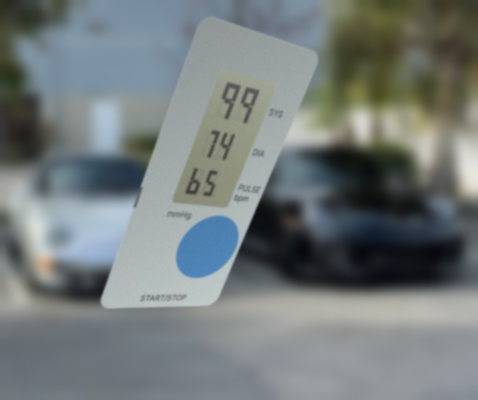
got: 65 bpm
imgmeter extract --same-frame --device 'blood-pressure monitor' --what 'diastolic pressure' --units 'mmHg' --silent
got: 74 mmHg
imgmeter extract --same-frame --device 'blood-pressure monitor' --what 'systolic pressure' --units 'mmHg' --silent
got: 99 mmHg
